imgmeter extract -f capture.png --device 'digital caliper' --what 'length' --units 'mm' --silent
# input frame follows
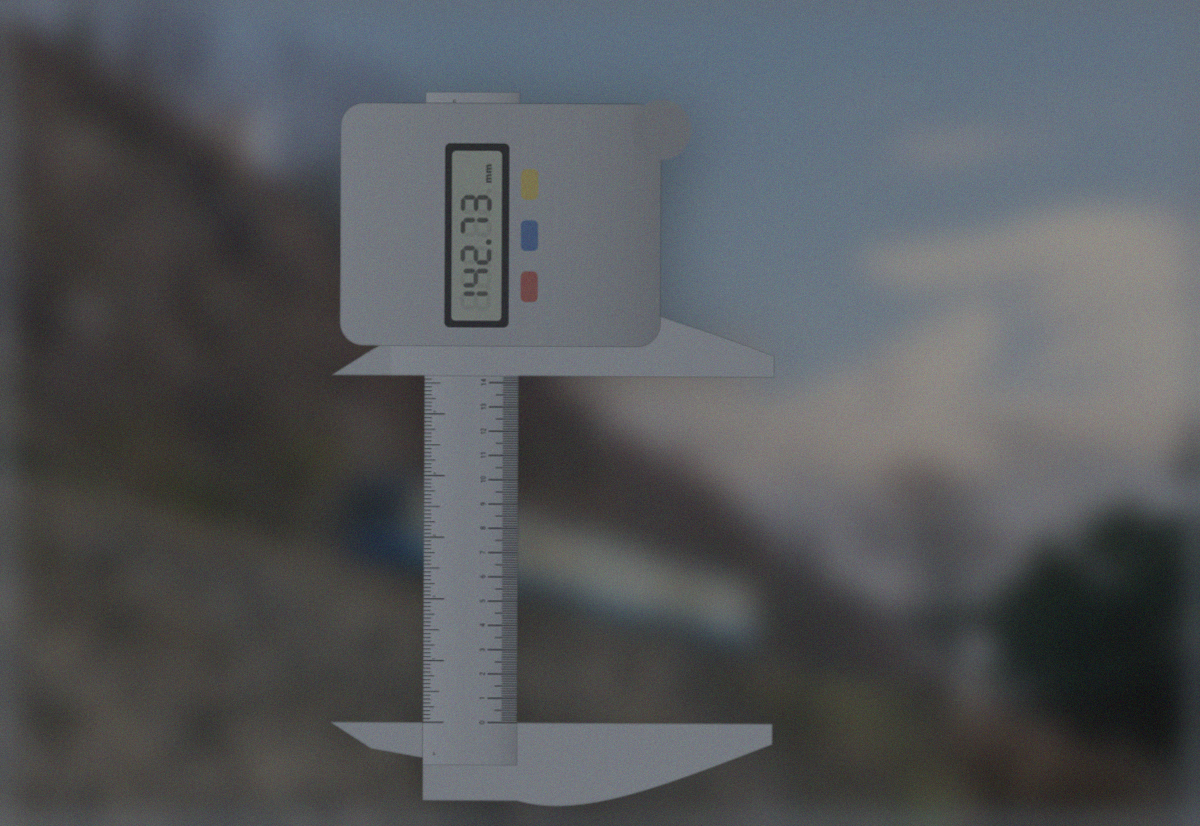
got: 142.73 mm
